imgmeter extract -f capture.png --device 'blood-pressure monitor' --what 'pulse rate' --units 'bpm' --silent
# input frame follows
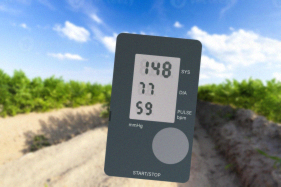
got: 59 bpm
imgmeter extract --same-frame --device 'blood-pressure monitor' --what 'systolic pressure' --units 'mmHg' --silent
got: 148 mmHg
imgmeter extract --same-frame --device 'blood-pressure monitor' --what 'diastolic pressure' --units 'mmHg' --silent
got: 77 mmHg
